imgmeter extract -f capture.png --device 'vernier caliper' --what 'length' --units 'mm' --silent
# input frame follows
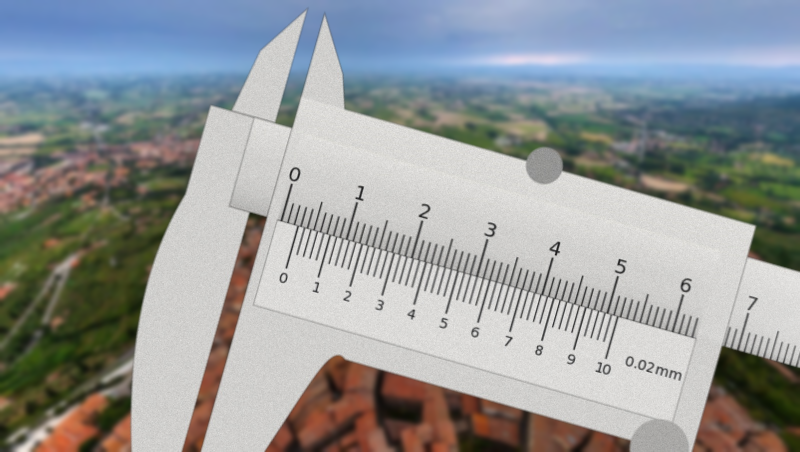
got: 2.6 mm
